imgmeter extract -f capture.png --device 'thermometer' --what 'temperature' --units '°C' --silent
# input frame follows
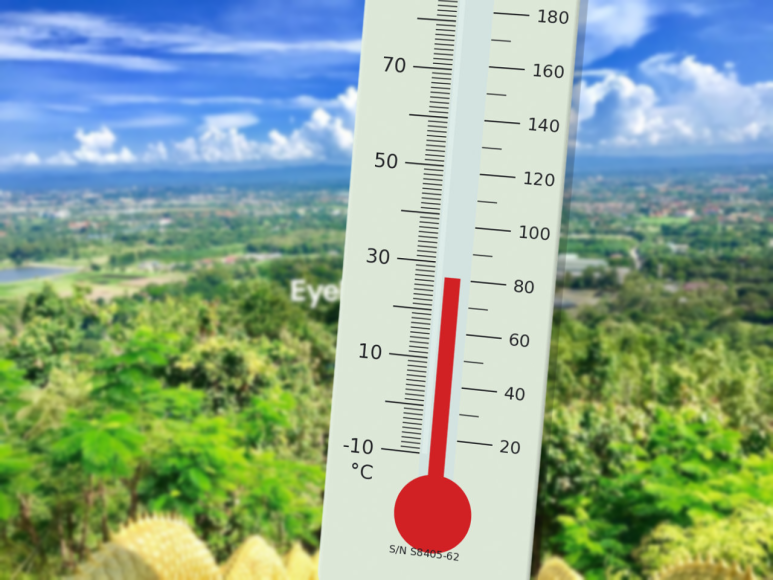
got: 27 °C
